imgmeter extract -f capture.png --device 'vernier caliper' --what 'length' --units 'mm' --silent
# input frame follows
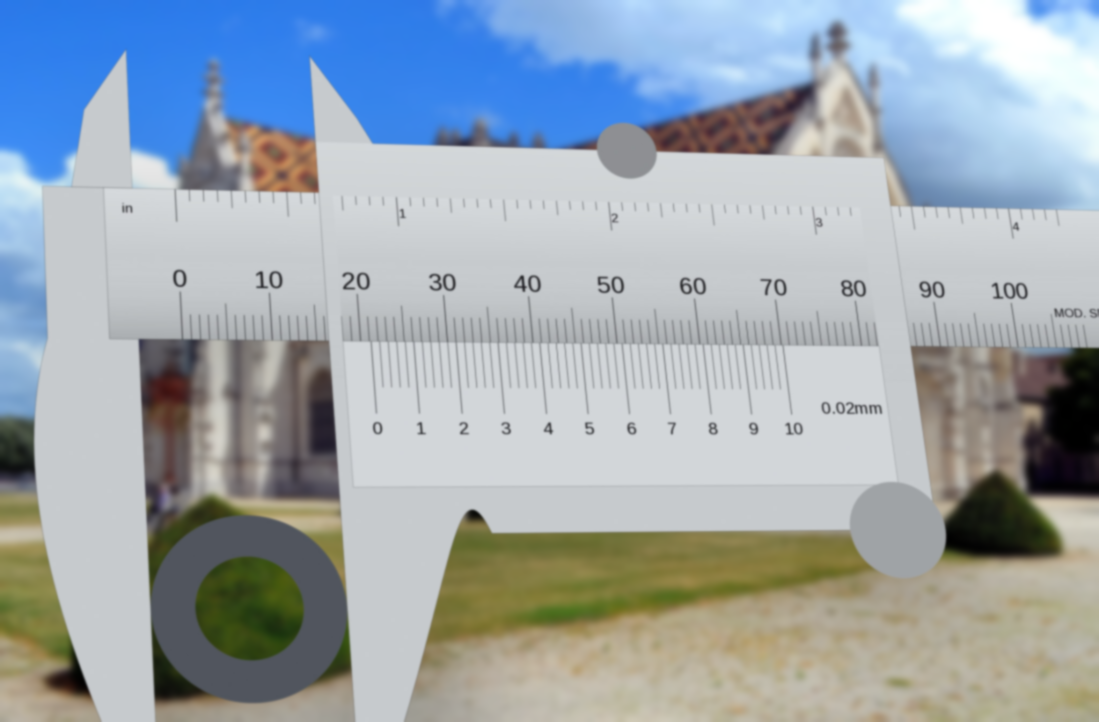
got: 21.2 mm
